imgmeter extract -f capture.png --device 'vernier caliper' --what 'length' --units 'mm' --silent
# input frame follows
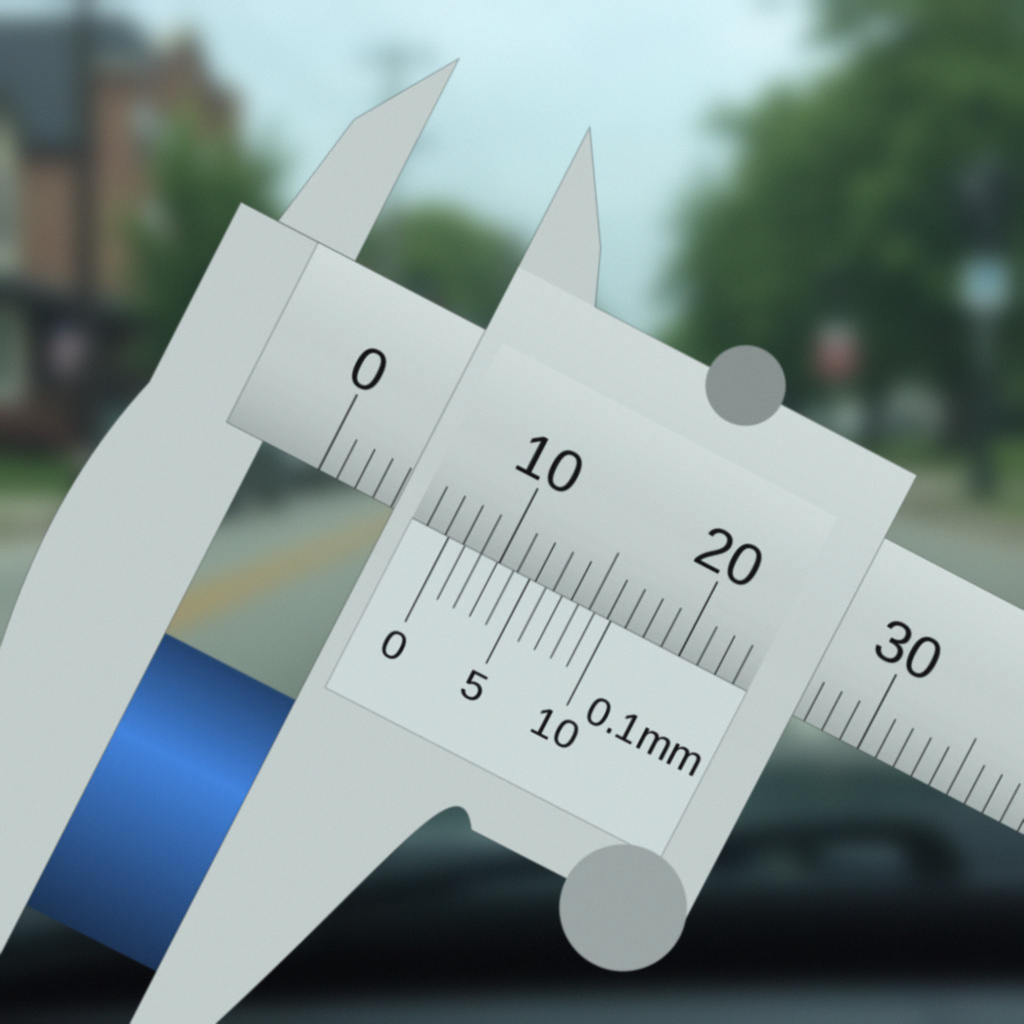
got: 7.2 mm
